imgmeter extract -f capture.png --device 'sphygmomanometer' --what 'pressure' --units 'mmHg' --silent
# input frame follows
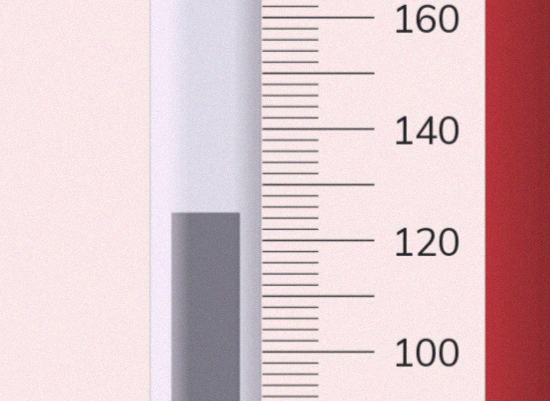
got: 125 mmHg
